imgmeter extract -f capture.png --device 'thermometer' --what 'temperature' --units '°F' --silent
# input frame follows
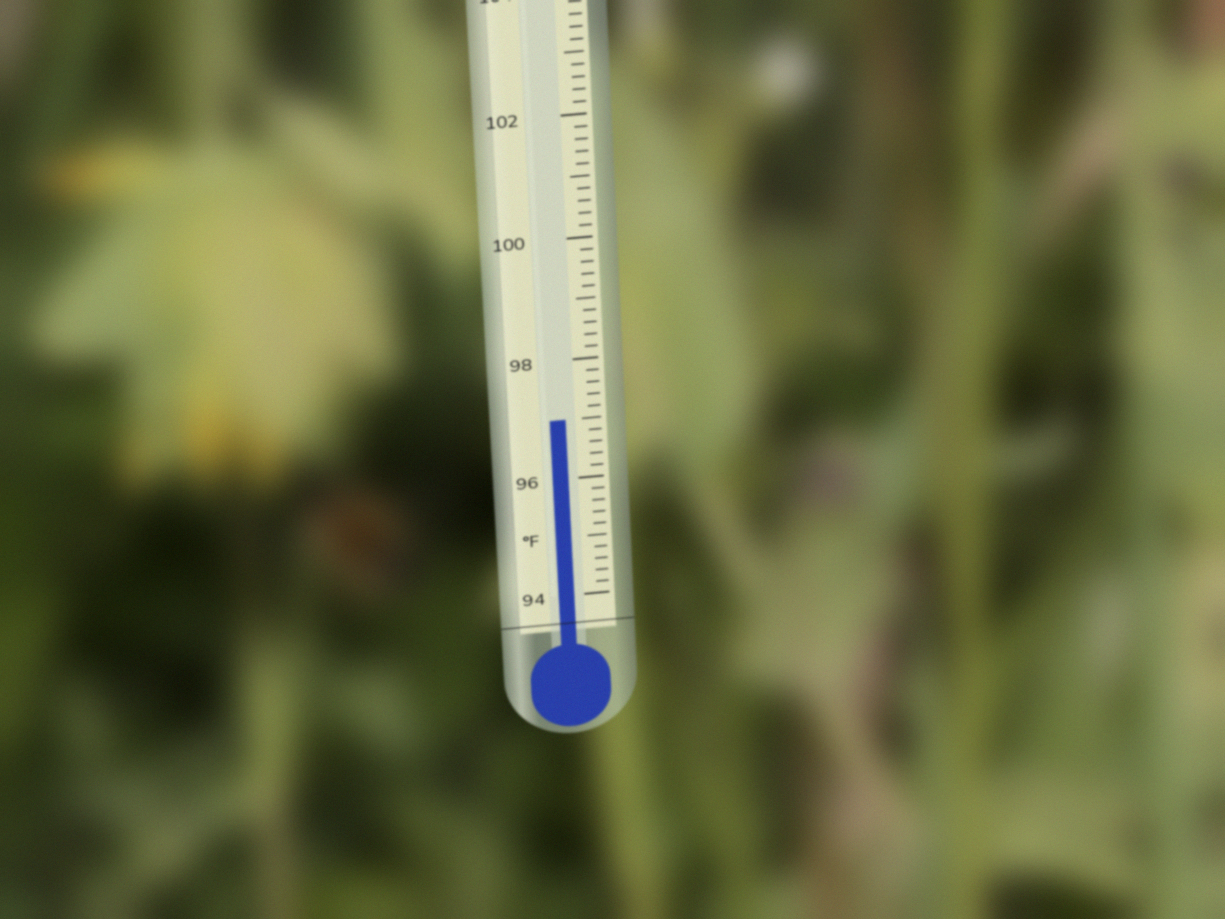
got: 97 °F
